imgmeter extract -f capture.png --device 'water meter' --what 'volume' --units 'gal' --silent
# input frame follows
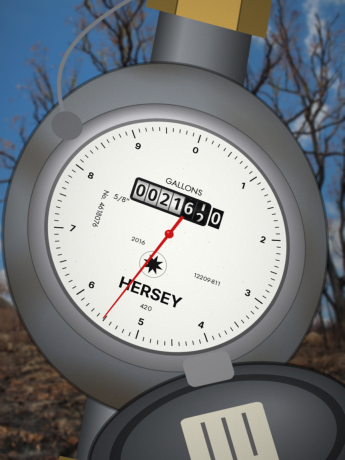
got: 21615.5 gal
